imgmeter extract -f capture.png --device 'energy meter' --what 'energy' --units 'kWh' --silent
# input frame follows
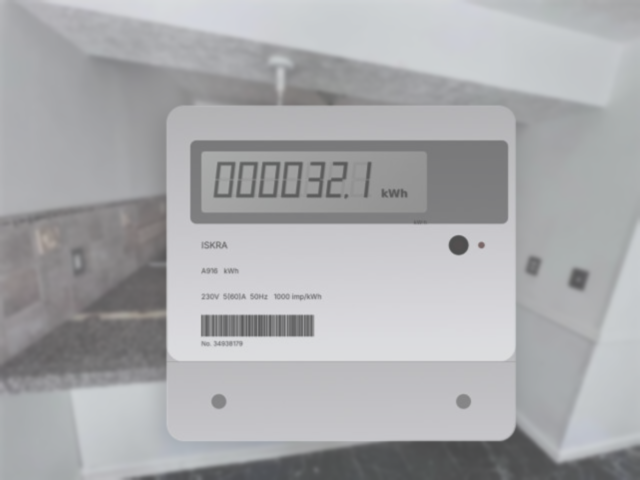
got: 32.1 kWh
